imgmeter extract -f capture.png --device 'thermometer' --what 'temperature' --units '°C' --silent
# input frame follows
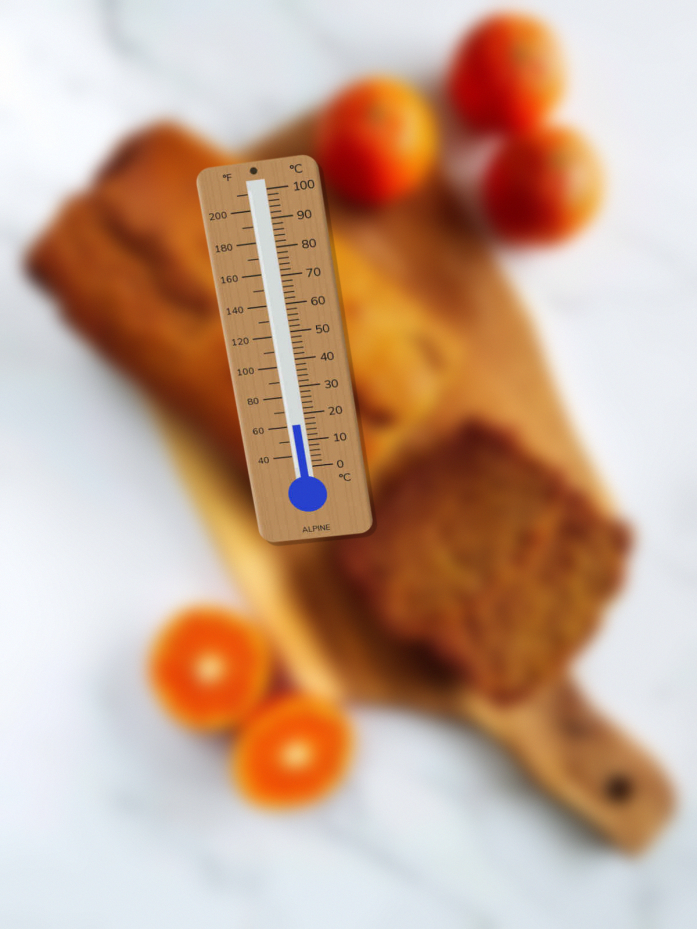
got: 16 °C
